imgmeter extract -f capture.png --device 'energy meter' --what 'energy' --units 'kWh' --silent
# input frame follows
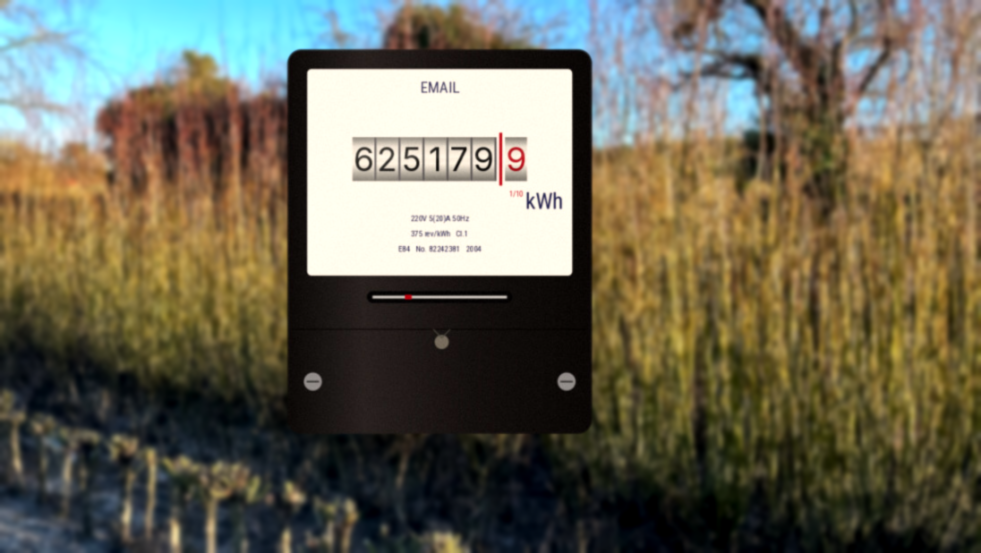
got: 625179.9 kWh
